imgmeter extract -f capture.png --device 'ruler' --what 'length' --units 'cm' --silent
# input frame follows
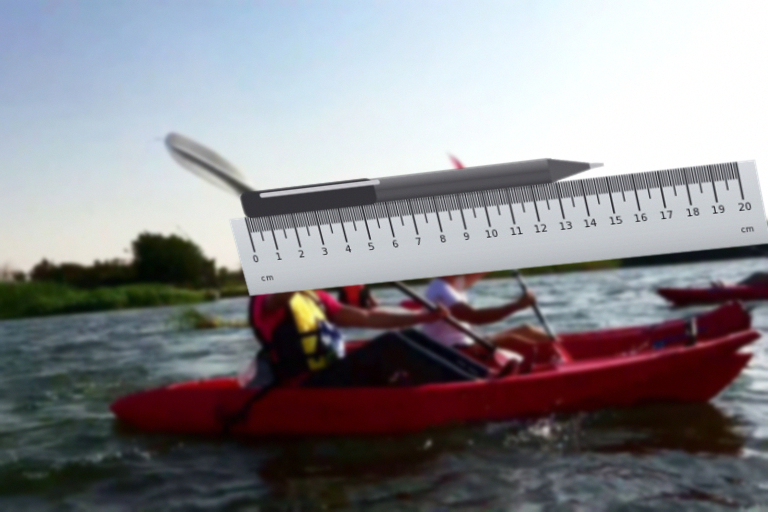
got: 15 cm
